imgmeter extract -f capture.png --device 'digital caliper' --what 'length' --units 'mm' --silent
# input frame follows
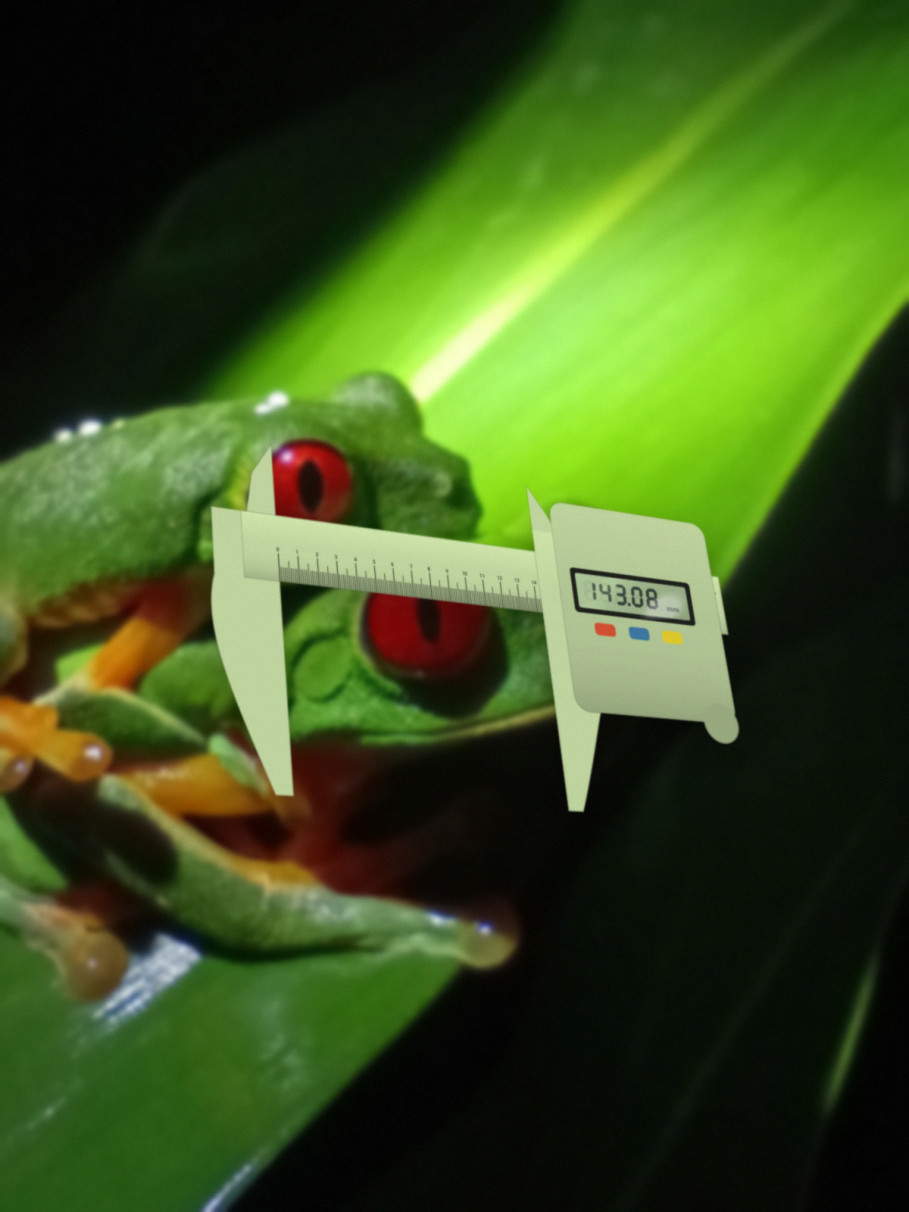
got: 143.08 mm
